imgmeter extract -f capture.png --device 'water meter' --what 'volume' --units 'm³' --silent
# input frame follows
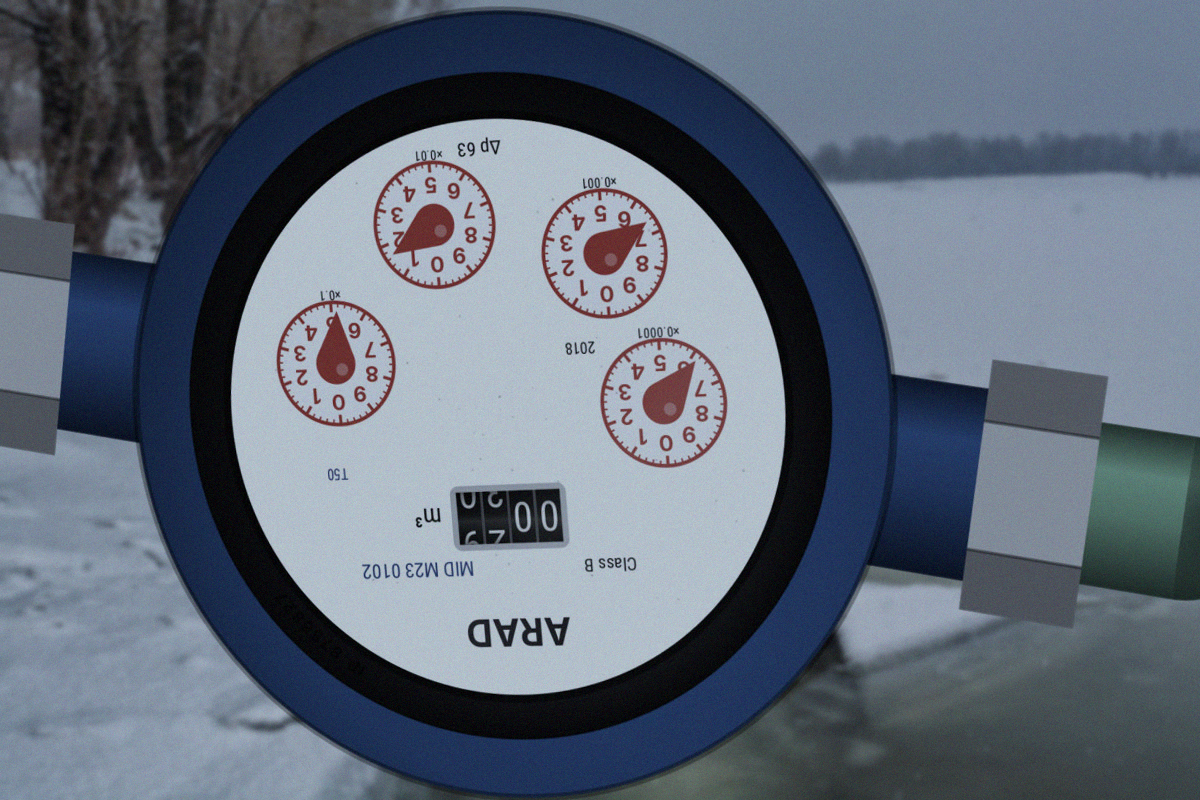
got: 29.5166 m³
